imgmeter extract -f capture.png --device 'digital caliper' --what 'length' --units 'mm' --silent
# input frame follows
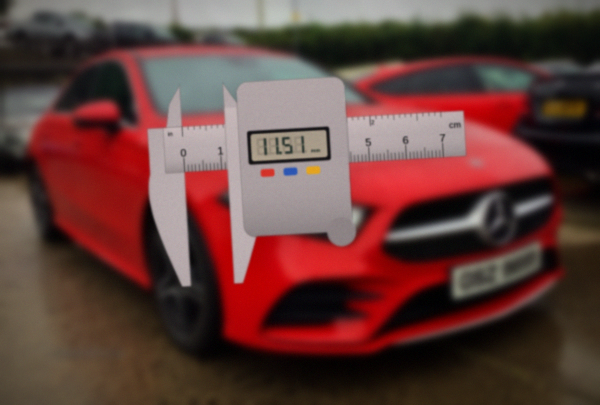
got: 11.51 mm
